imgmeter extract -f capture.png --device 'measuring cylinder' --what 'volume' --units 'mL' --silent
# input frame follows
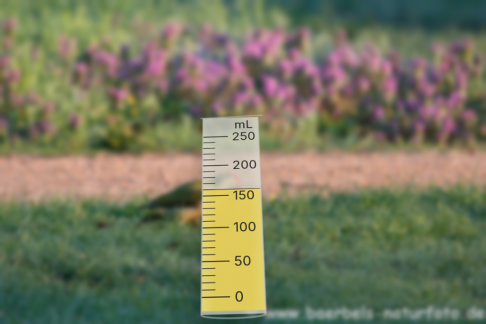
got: 160 mL
